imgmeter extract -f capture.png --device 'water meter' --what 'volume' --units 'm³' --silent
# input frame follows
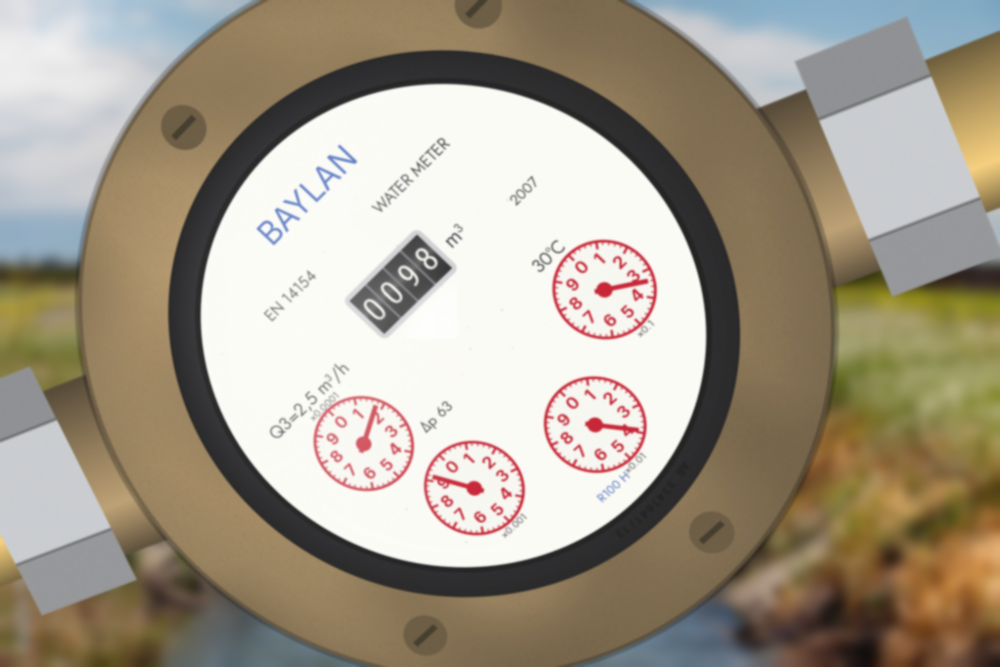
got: 98.3391 m³
